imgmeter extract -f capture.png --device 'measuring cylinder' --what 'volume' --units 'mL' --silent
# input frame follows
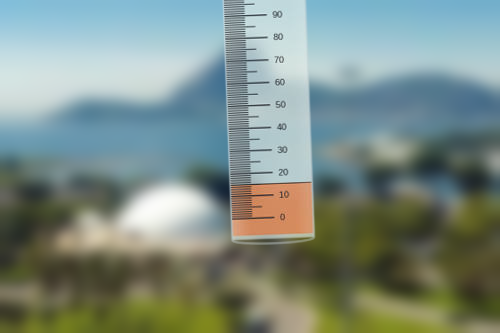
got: 15 mL
